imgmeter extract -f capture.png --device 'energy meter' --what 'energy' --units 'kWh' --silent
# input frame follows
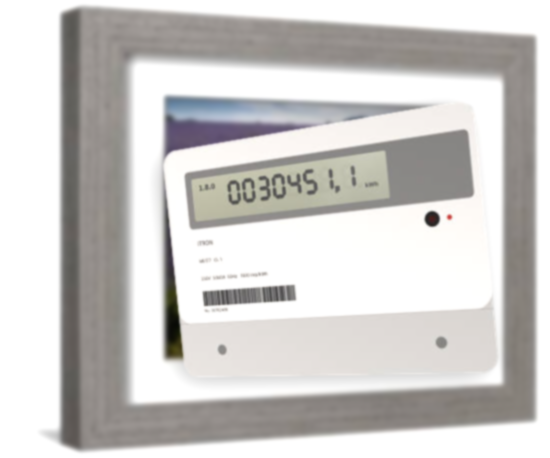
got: 30451.1 kWh
